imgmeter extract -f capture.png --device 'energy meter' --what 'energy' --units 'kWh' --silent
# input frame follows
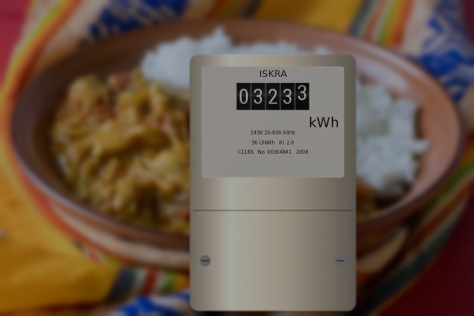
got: 3233 kWh
